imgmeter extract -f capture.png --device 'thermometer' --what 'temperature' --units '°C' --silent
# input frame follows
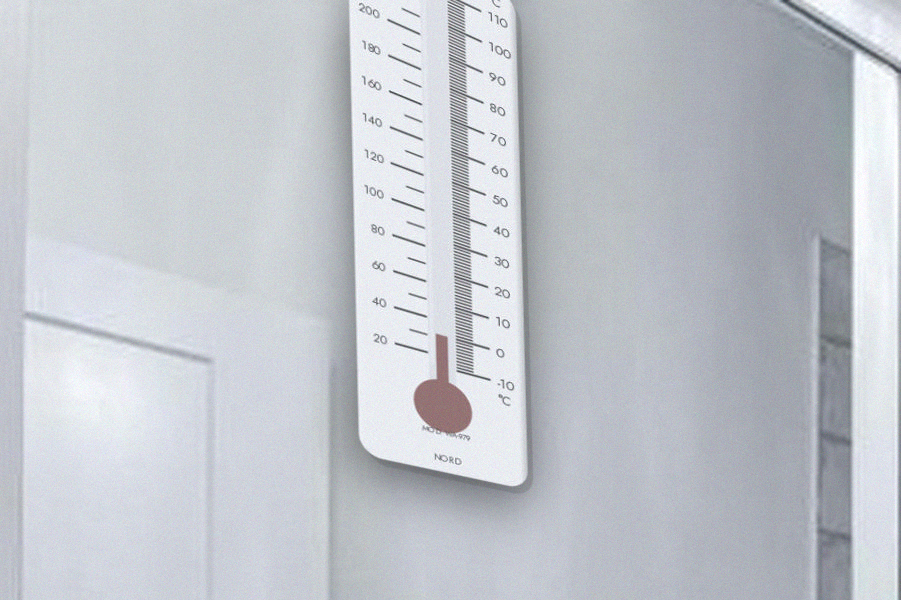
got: 0 °C
